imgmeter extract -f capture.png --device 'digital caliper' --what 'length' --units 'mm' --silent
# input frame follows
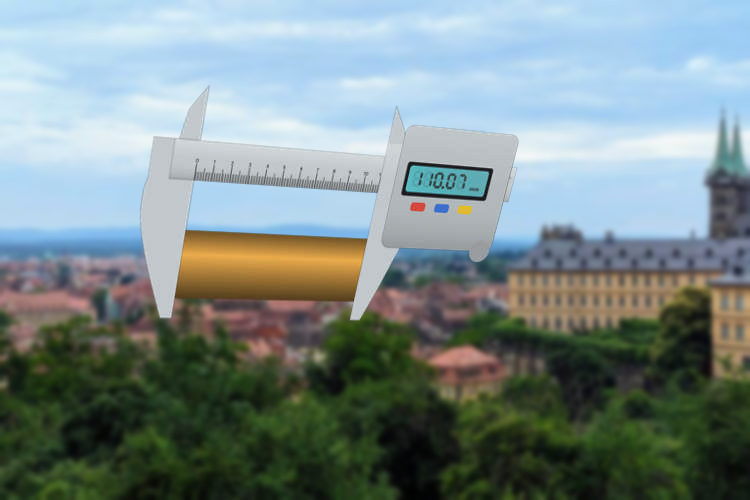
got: 110.07 mm
